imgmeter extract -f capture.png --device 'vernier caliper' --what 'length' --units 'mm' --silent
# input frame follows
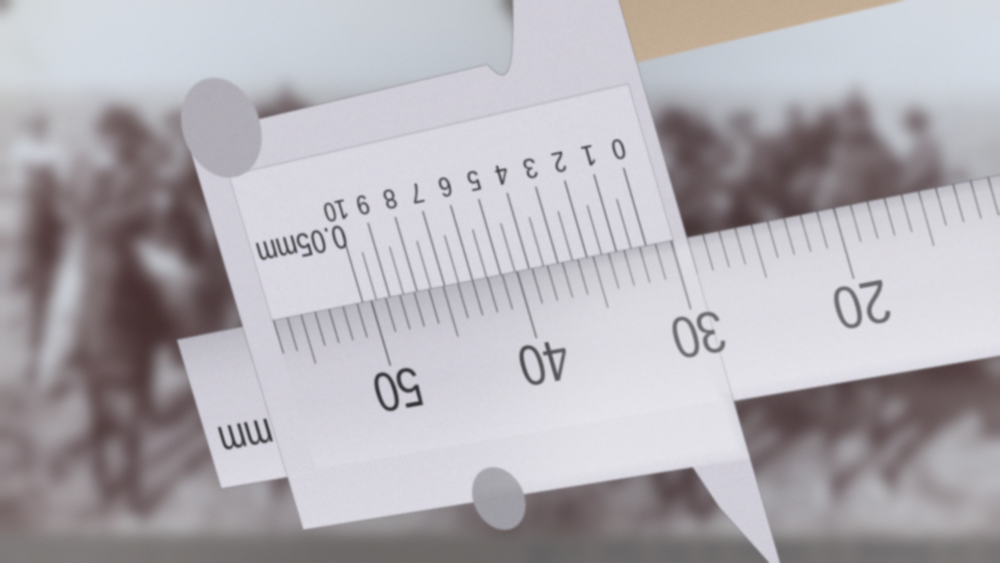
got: 31.6 mm
